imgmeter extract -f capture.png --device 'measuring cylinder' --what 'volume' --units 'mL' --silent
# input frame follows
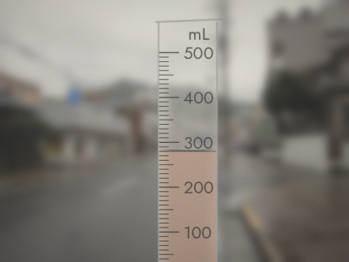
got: 280 mL
